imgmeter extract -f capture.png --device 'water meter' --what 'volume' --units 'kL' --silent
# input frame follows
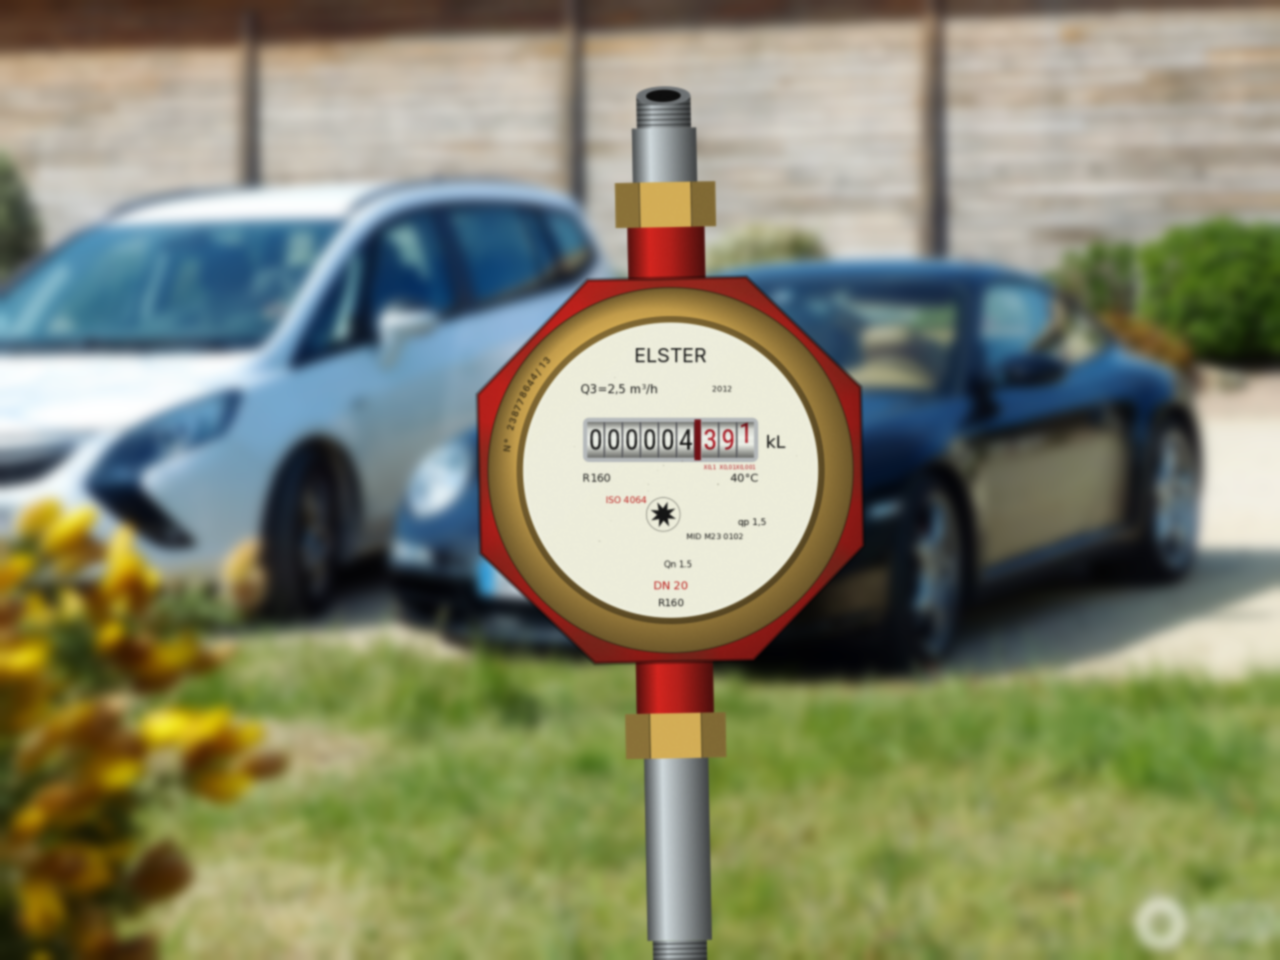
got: 4.391 kL
